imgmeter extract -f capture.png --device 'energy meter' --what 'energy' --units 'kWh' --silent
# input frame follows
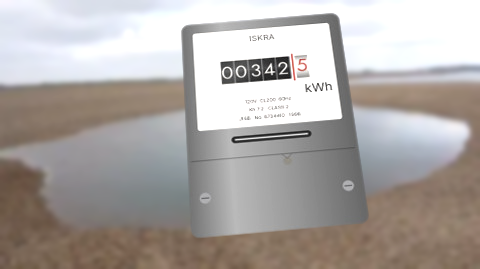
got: 342.5 kWh
